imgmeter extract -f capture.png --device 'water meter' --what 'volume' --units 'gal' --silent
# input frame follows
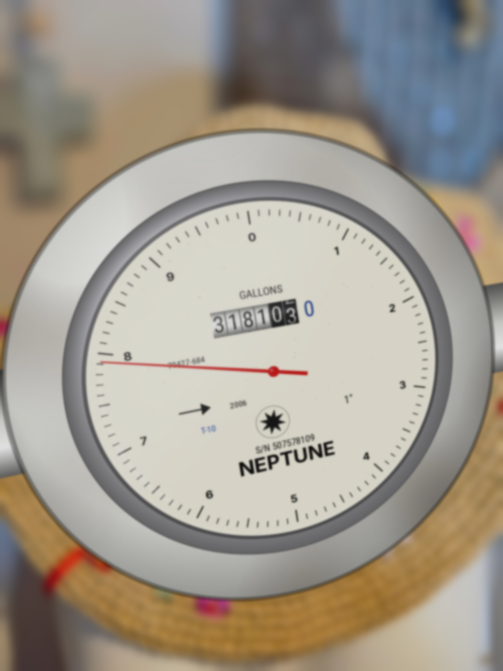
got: 3181027.9 gal
